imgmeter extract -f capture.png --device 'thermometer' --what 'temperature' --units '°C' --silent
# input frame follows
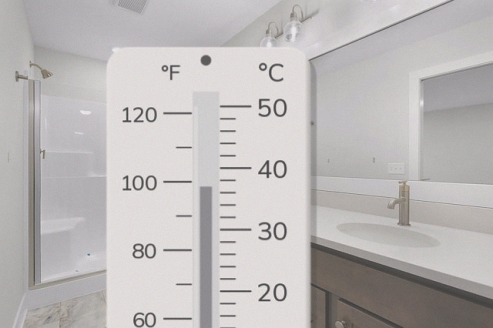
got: 37 °C
